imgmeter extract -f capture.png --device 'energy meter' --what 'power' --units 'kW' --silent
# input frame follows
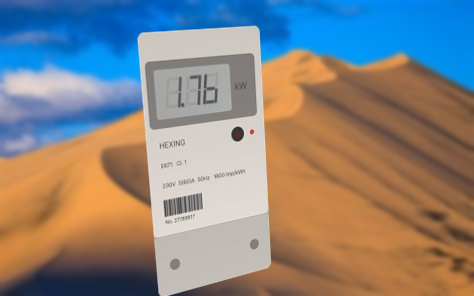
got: 1.76 kW
